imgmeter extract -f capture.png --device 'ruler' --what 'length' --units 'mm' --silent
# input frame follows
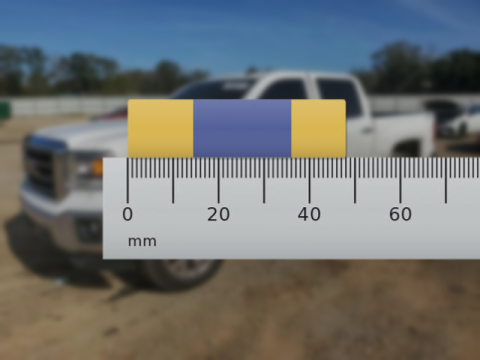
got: 48 mm
